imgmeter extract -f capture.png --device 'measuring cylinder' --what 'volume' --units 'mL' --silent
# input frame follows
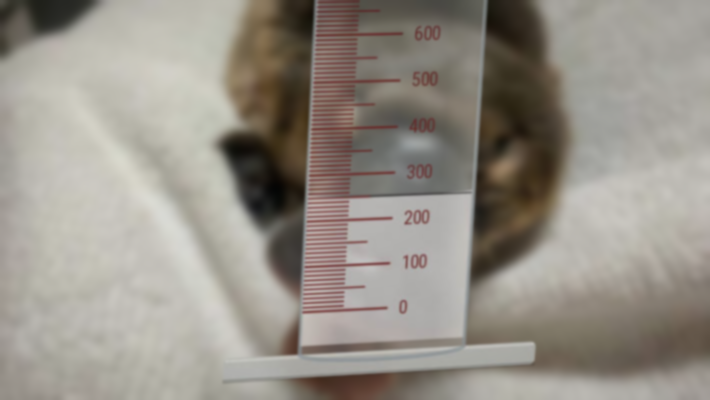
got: 250 mL
